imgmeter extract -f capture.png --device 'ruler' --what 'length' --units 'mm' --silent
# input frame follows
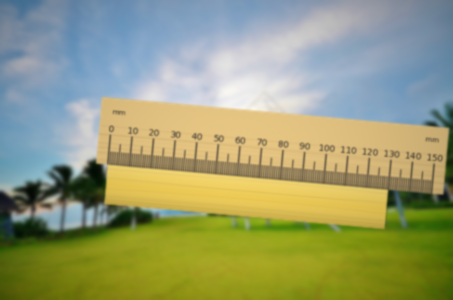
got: 130 mm
